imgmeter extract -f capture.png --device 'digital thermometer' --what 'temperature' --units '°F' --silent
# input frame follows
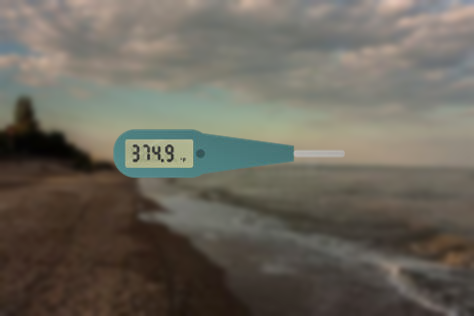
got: 374.9 °F
